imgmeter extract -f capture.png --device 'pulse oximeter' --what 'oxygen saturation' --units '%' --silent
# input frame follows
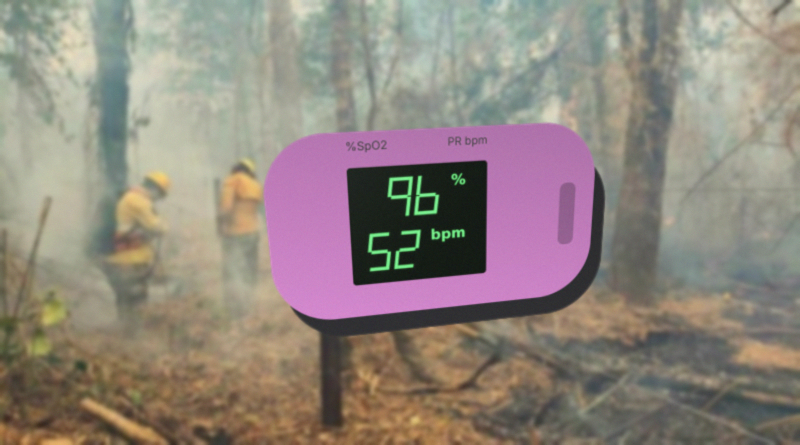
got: 96 %
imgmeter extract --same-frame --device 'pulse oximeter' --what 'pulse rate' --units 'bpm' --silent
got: 52 bpm
